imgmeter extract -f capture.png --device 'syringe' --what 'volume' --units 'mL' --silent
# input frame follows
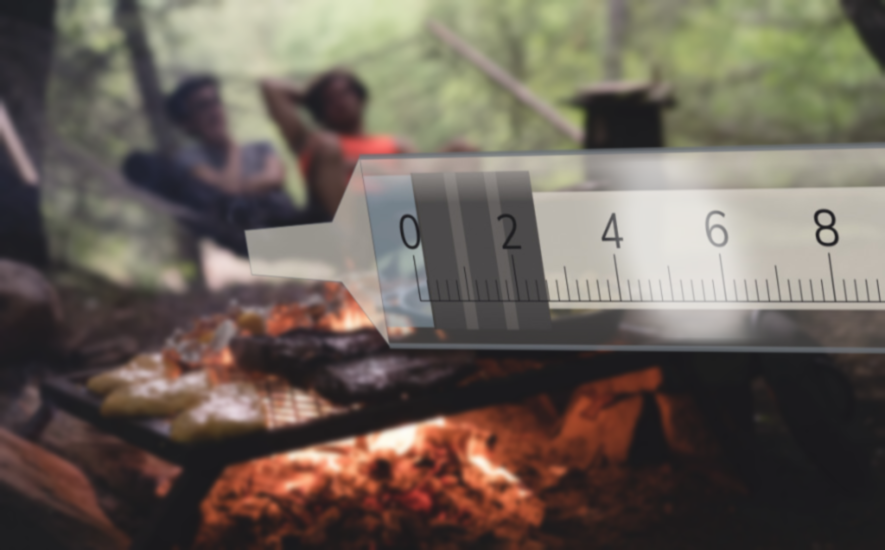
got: 0.2 mL
